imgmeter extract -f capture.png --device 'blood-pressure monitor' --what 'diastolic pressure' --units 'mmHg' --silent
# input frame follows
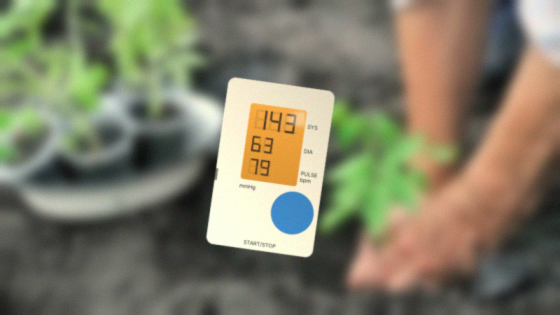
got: 63 mmHg
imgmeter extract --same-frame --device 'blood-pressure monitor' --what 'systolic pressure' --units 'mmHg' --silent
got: 143 mmHg
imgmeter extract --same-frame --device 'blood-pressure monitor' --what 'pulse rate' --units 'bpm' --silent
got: 79 bpm
